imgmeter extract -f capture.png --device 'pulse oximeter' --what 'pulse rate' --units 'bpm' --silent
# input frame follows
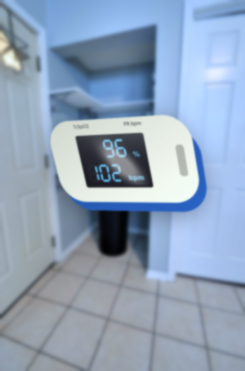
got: 102 bpm
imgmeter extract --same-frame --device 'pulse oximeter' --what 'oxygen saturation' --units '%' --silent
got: 96 %
